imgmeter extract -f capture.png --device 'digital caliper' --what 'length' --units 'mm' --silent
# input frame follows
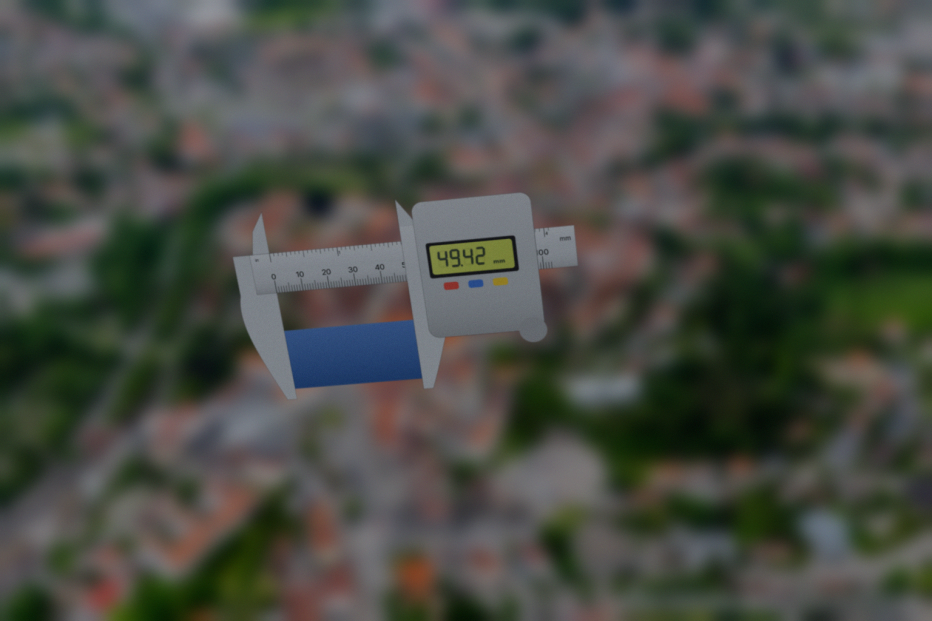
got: 49.42 mm
